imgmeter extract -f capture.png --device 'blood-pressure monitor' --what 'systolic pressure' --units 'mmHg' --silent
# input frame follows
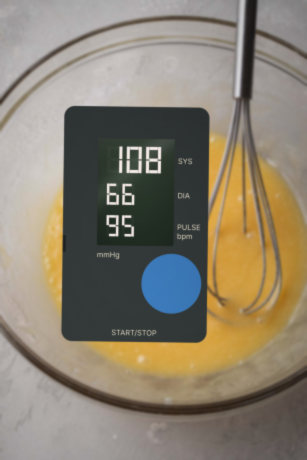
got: 108 mmHg
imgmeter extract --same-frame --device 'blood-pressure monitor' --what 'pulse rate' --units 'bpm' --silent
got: 95 bpm
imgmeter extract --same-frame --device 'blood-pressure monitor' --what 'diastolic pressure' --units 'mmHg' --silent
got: 66 mmHg
